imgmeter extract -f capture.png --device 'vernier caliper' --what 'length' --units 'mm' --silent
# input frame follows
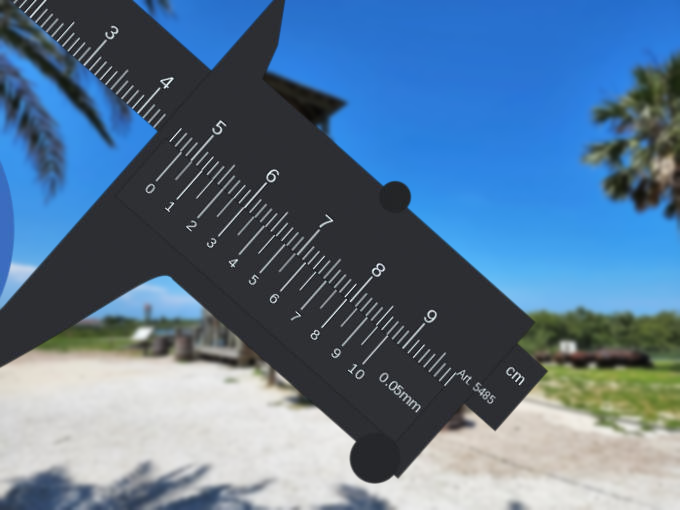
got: 48.2 mm
